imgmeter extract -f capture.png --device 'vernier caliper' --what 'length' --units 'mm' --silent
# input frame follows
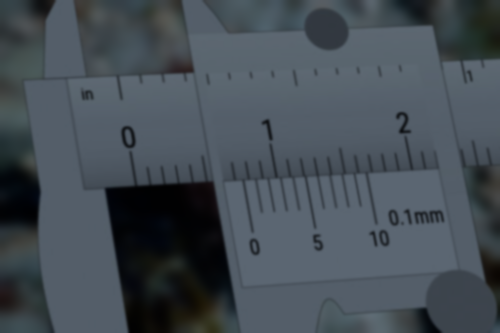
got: 7.6 mm
